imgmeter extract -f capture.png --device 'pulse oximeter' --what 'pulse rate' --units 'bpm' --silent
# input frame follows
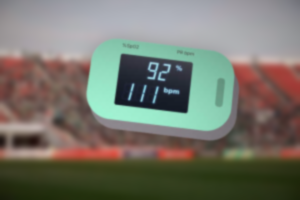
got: 111 bpm
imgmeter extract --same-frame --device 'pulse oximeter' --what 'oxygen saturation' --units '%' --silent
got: 92 %
